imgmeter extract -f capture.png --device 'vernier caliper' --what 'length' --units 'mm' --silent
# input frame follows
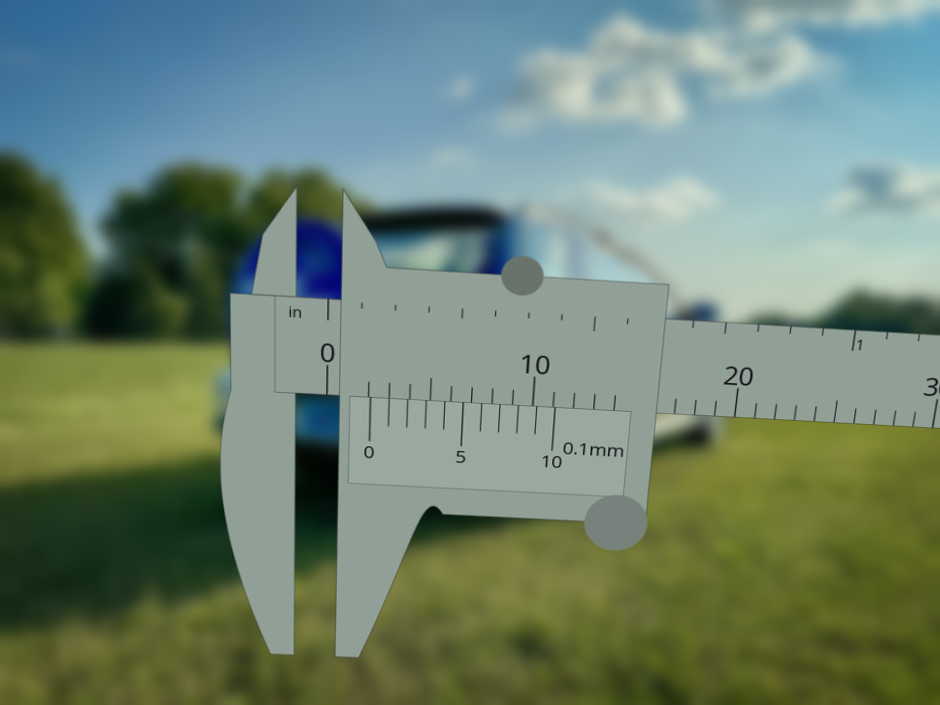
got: 2.1 mm
